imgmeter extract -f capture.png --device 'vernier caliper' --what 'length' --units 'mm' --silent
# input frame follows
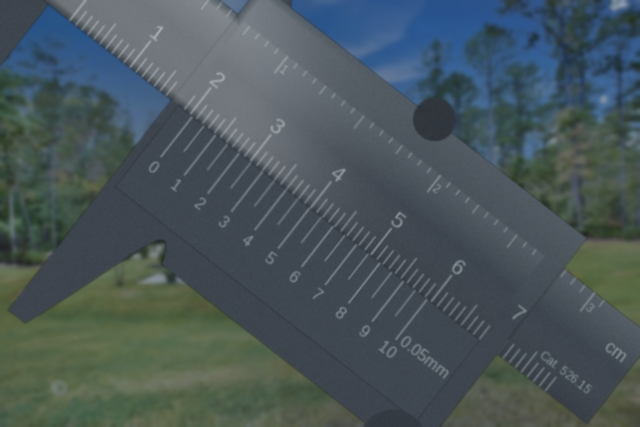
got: 20.4 mm
